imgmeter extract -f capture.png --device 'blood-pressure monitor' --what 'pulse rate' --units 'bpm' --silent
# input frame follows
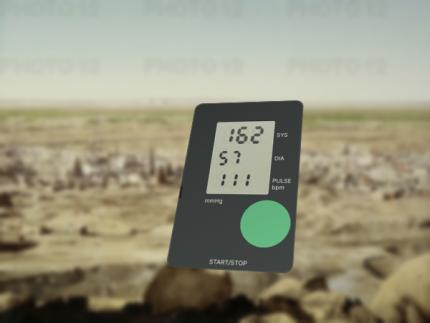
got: 111 bpm
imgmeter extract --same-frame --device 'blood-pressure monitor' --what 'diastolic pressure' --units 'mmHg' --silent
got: 57 mmHg
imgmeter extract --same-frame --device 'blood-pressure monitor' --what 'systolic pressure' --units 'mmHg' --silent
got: 162 mmHg
